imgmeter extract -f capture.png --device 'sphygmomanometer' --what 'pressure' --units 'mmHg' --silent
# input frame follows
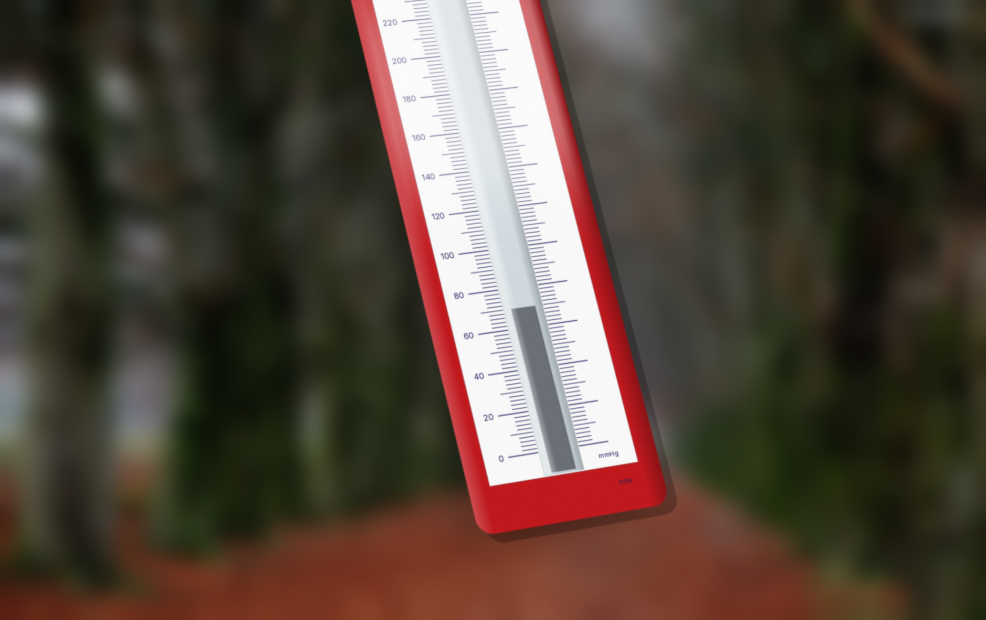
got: 70 mmHg
